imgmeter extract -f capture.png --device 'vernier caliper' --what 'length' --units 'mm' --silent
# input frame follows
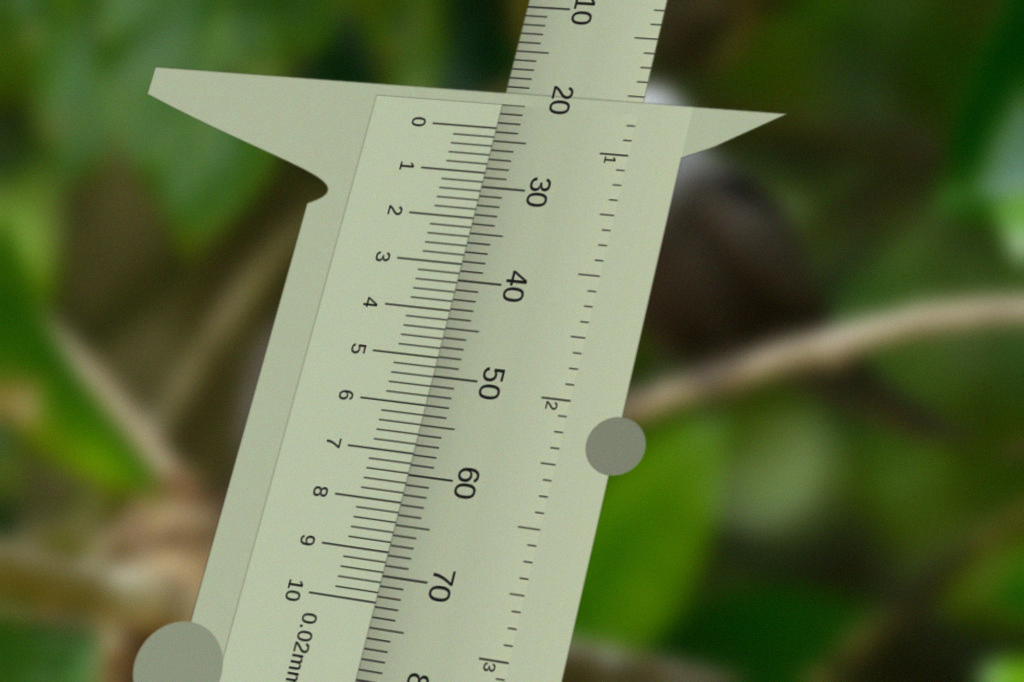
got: 23.6 mm
